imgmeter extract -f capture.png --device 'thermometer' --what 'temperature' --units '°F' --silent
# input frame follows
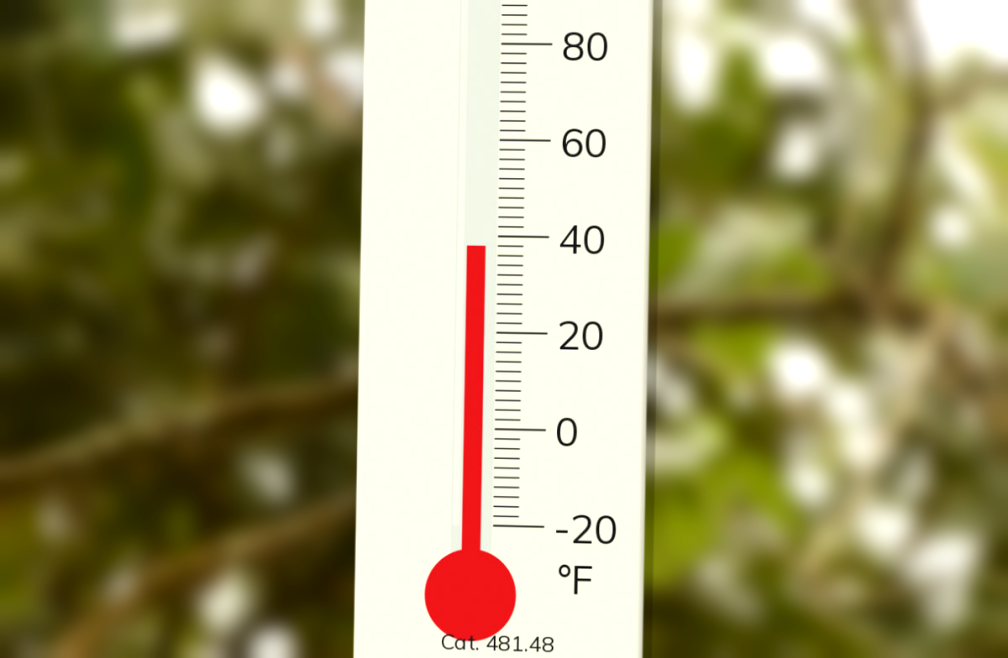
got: 38 °F
